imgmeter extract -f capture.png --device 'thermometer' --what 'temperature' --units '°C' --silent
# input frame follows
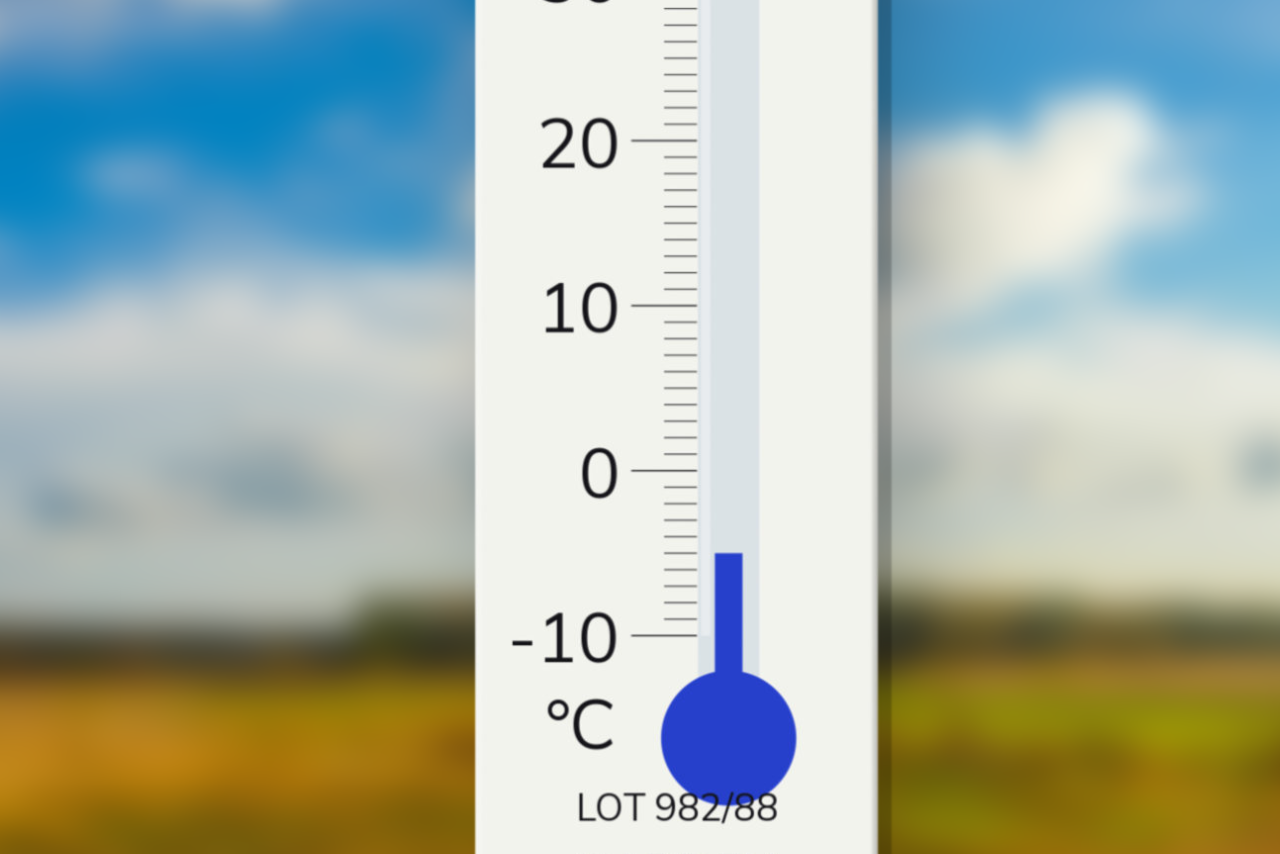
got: -5 °C
